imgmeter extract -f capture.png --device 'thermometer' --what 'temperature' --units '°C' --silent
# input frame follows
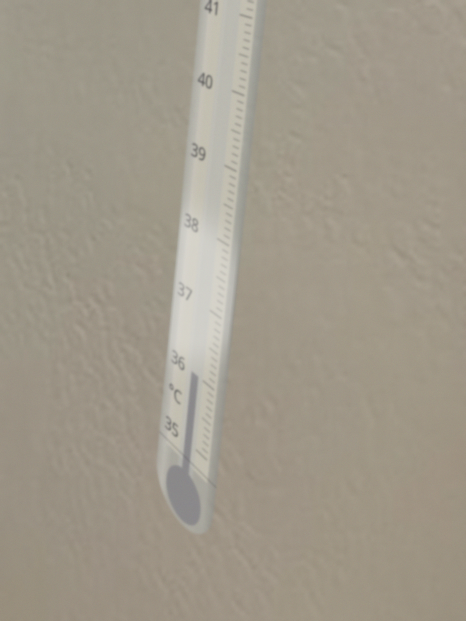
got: 36 °C
